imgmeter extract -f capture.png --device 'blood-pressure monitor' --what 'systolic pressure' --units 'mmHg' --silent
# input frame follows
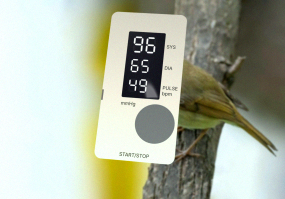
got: 96 mmHg
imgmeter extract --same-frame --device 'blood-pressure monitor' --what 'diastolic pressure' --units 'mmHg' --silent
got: 65 mmHg
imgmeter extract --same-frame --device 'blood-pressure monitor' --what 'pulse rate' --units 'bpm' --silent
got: 49 bpm
